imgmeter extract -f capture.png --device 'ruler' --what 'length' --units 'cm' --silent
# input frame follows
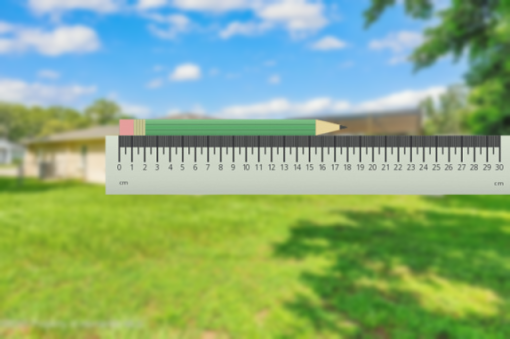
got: 18 cm
